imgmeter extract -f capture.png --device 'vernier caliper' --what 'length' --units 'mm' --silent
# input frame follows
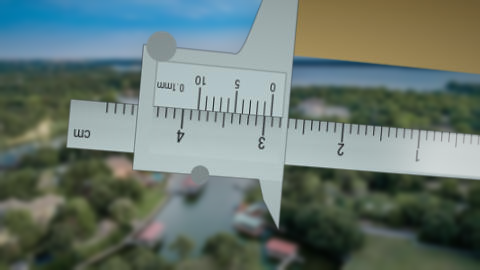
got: 29.2 mm
